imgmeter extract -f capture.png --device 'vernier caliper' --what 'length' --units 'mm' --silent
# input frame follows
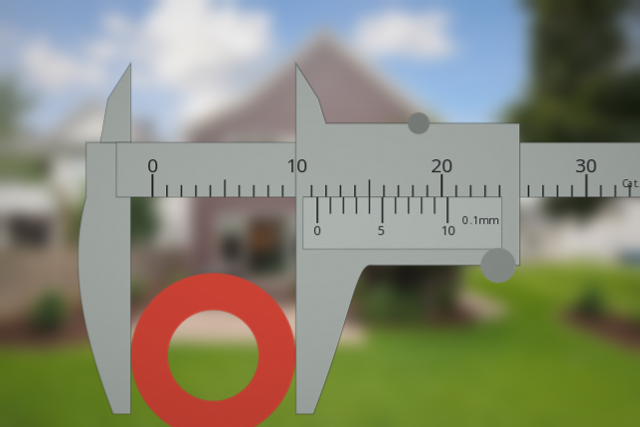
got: 11.4 mm
